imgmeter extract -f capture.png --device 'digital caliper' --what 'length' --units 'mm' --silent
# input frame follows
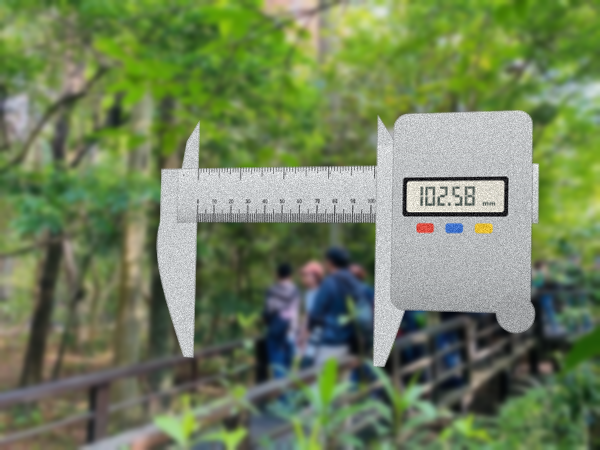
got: 102.58 mm
